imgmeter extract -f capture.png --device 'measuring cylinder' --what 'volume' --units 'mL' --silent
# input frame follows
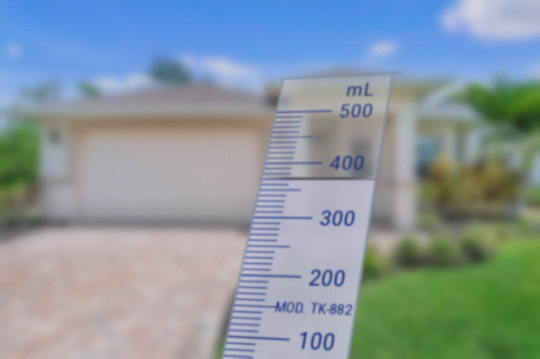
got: 370 mL
